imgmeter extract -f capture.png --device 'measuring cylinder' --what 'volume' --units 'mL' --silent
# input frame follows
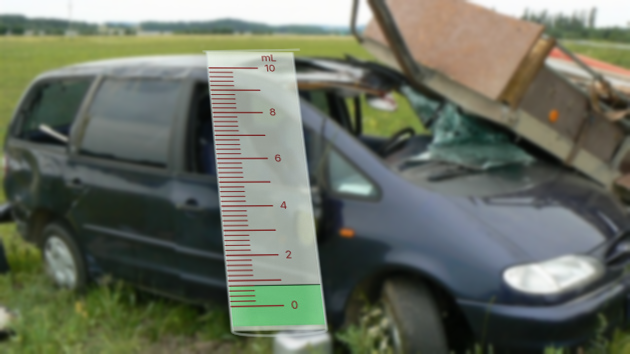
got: 0.8 mL
